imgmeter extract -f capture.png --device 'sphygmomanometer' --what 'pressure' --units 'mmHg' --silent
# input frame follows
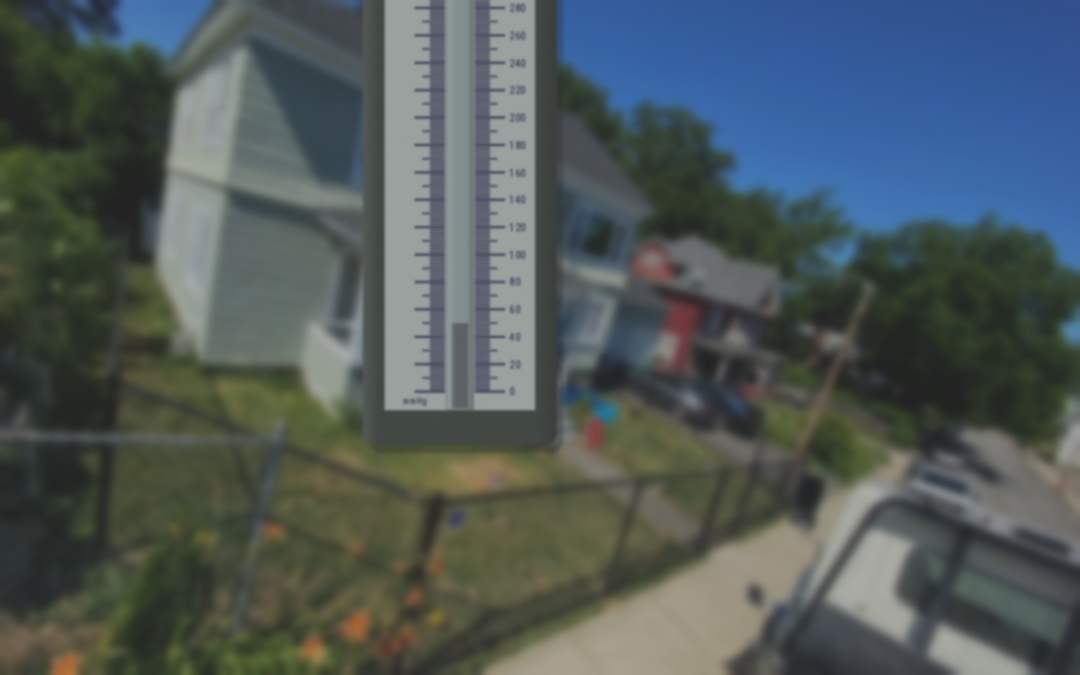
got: 50 mmHg
